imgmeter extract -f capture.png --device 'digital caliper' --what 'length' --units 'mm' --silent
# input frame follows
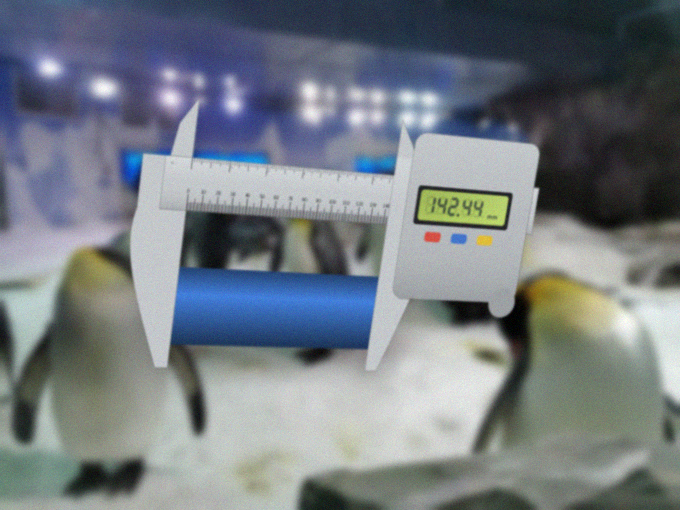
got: 142.44 mm
